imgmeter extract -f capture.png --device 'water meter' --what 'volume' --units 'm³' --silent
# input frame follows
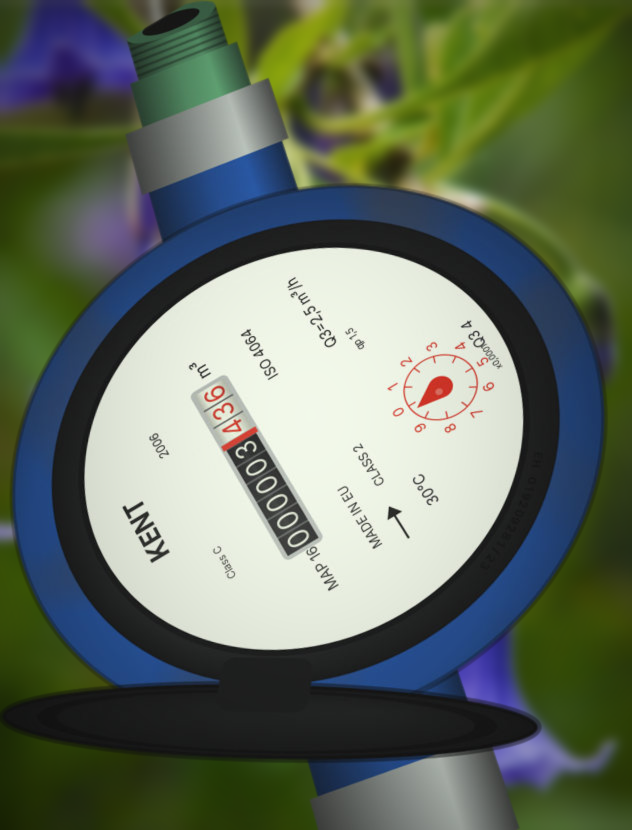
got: 3.4359 m³
